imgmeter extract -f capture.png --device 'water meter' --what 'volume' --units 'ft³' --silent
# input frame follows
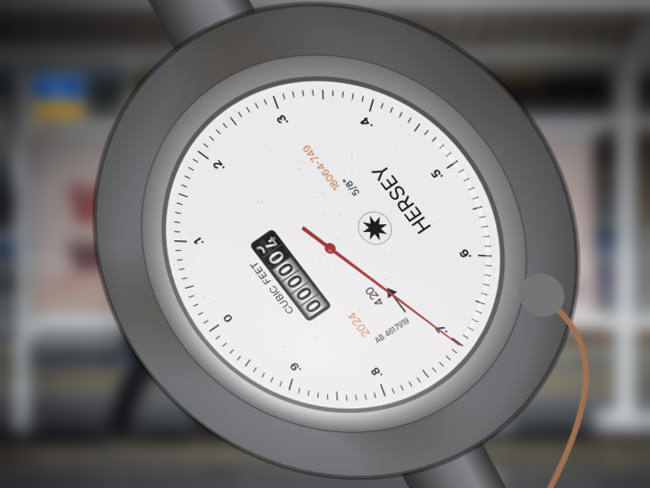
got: 3.70 ft³
